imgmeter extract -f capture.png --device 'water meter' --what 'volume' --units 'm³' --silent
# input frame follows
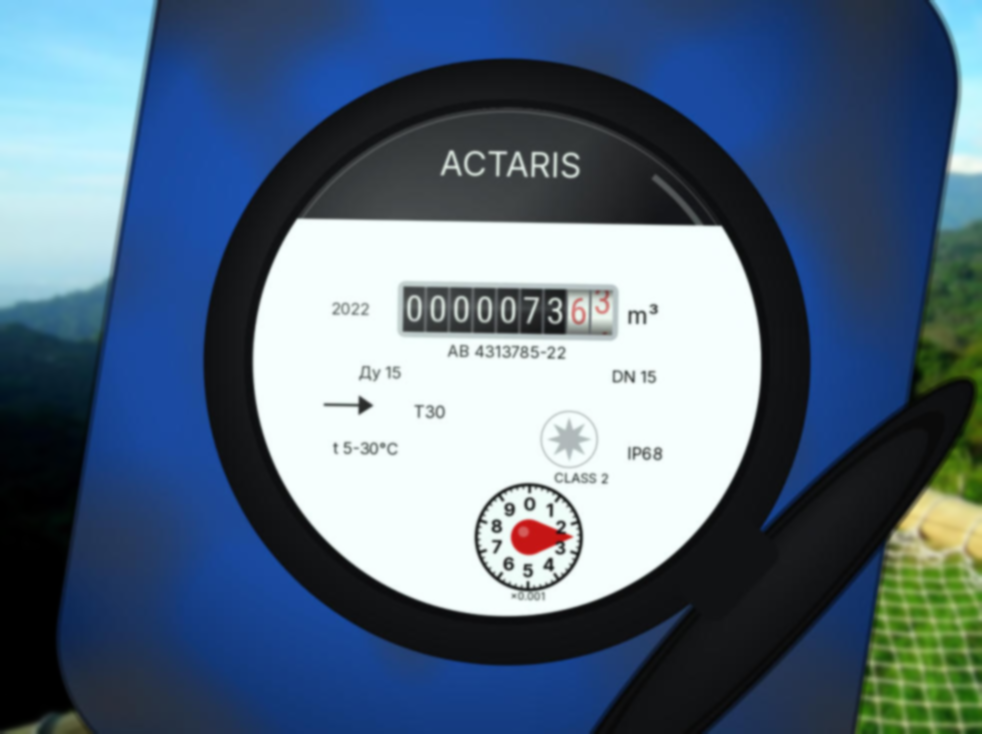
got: 73.632 m³
